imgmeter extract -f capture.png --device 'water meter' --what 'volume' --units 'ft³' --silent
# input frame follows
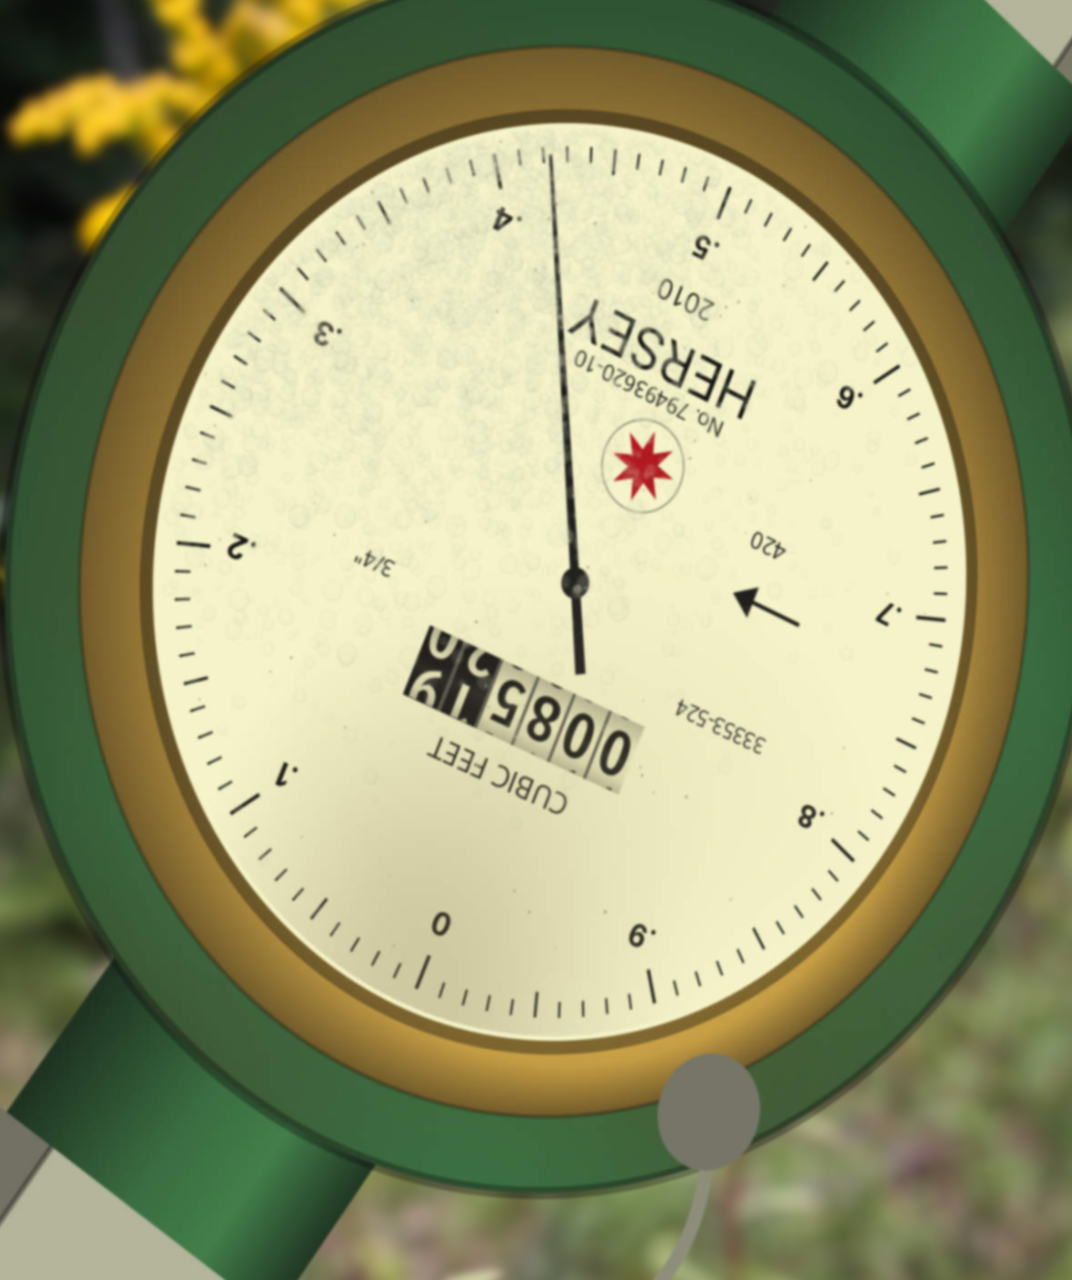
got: 8519.42 ft³
